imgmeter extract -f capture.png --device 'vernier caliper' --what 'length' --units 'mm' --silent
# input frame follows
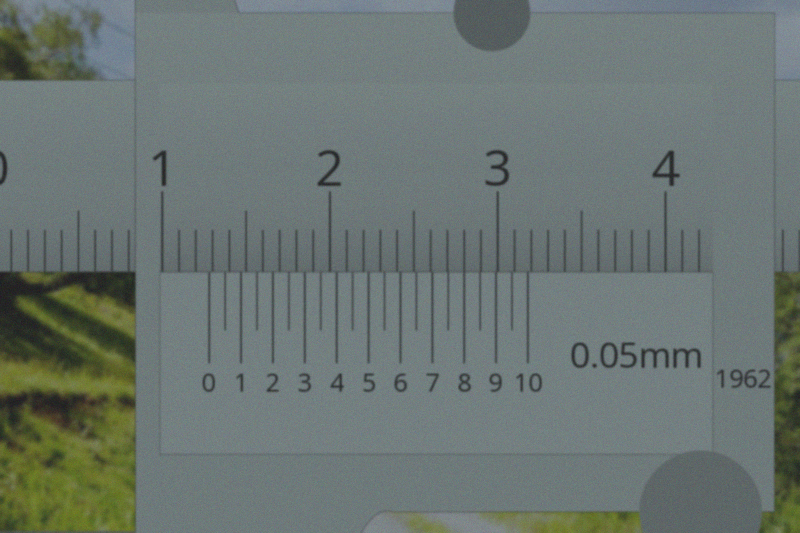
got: 12.8 mm
